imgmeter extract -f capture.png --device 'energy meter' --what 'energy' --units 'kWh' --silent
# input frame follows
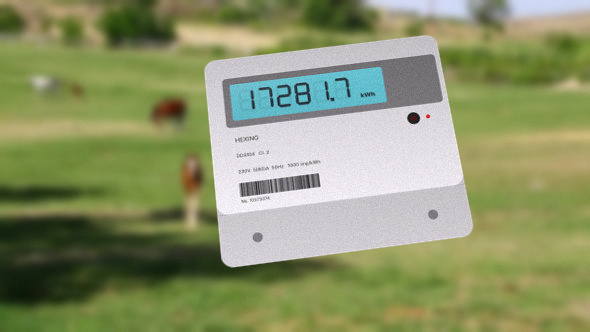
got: 17281.7 kWh
